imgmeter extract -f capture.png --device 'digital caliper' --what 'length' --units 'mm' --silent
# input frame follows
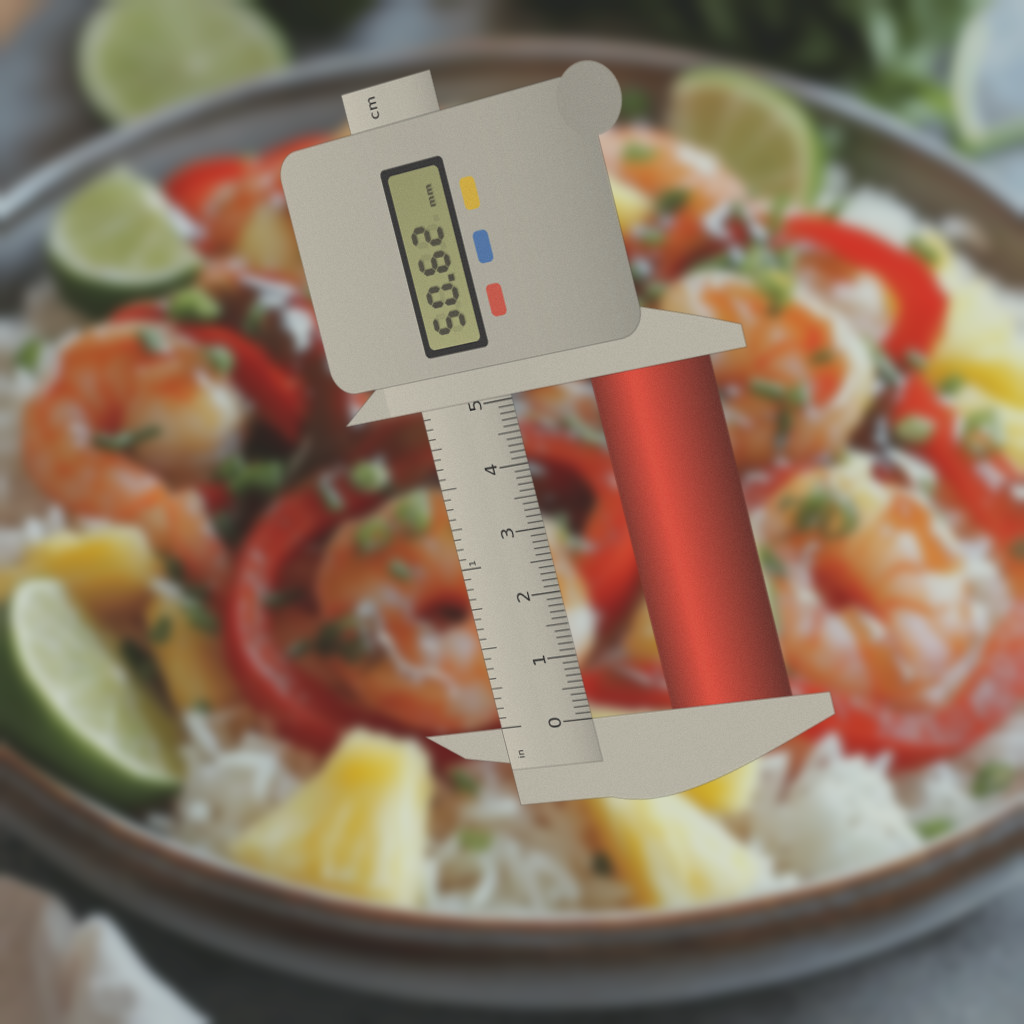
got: 50.62 mm
